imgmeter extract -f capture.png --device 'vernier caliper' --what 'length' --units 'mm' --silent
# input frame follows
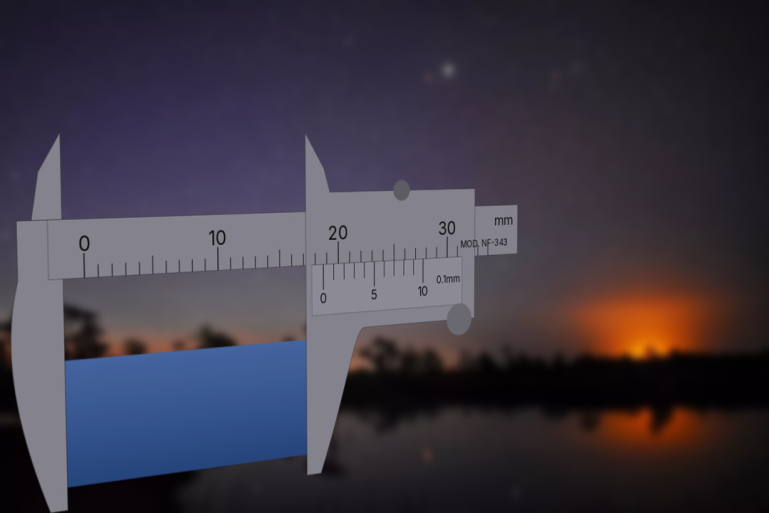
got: 18.7 mm
